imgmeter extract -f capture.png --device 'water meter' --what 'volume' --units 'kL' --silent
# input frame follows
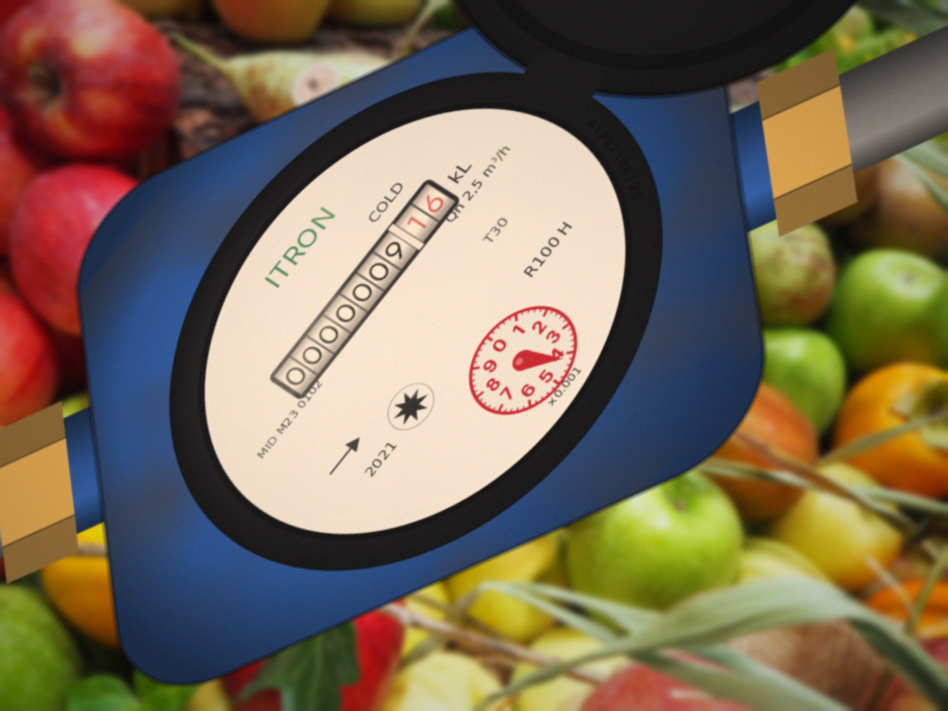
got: 9.164 kL
